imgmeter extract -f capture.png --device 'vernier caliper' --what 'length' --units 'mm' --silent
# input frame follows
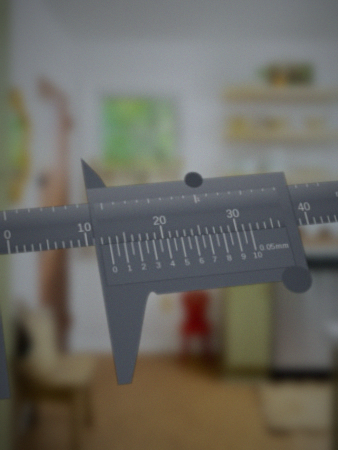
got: 13.0 mm
